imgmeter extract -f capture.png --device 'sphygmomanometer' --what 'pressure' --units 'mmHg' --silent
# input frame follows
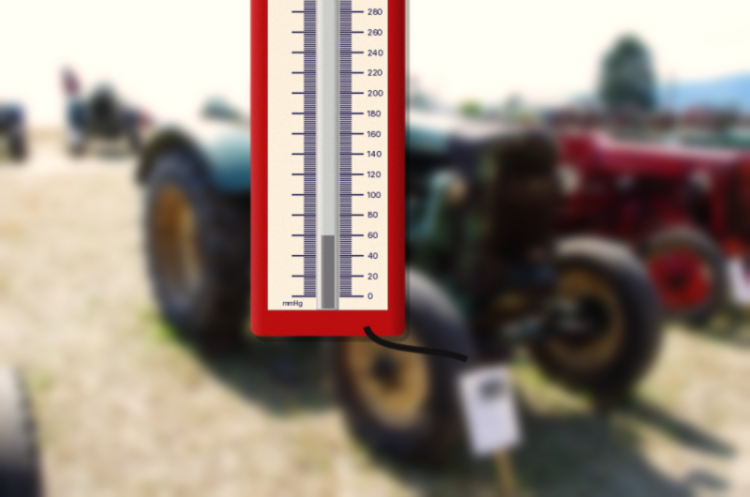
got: 60 mmHg
